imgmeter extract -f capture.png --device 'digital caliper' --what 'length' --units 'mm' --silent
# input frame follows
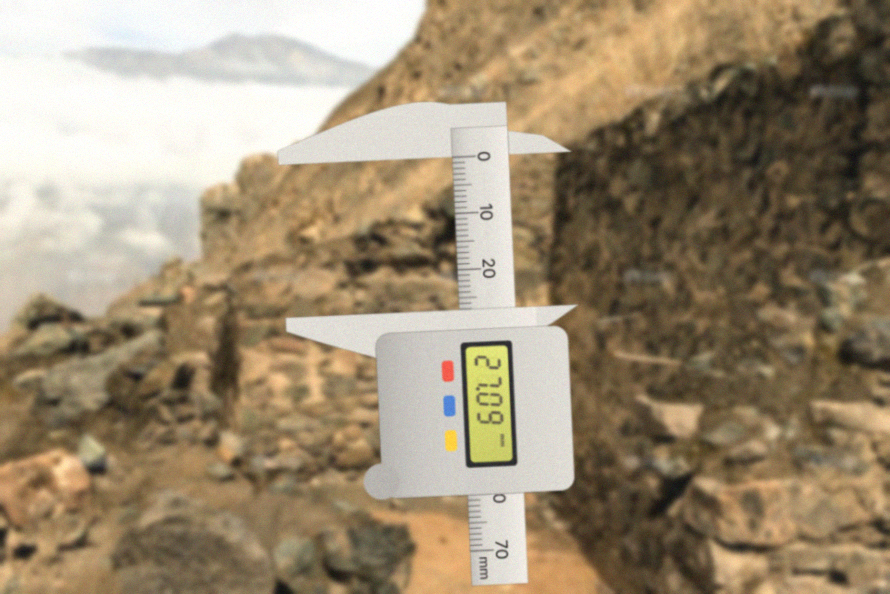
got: 27.09 mm
